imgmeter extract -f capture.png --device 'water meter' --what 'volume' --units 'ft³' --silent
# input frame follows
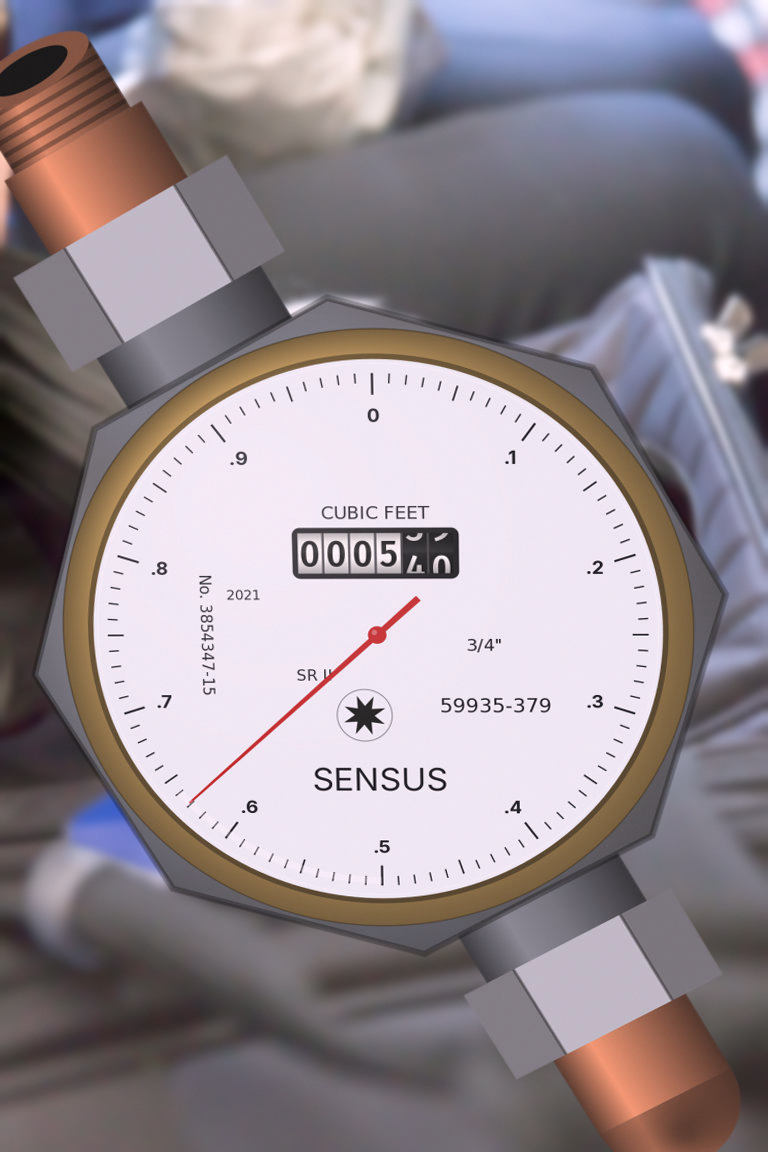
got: 539.63 ft³
